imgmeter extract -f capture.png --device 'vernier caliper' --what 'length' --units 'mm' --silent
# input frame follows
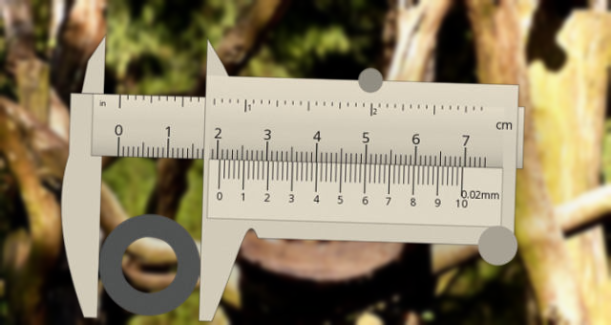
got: 20.5 mm
